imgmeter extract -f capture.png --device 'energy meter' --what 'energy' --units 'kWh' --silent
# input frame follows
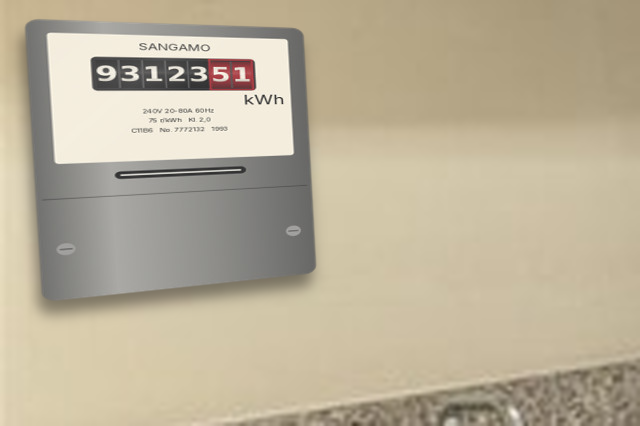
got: 93123.51 kWh
